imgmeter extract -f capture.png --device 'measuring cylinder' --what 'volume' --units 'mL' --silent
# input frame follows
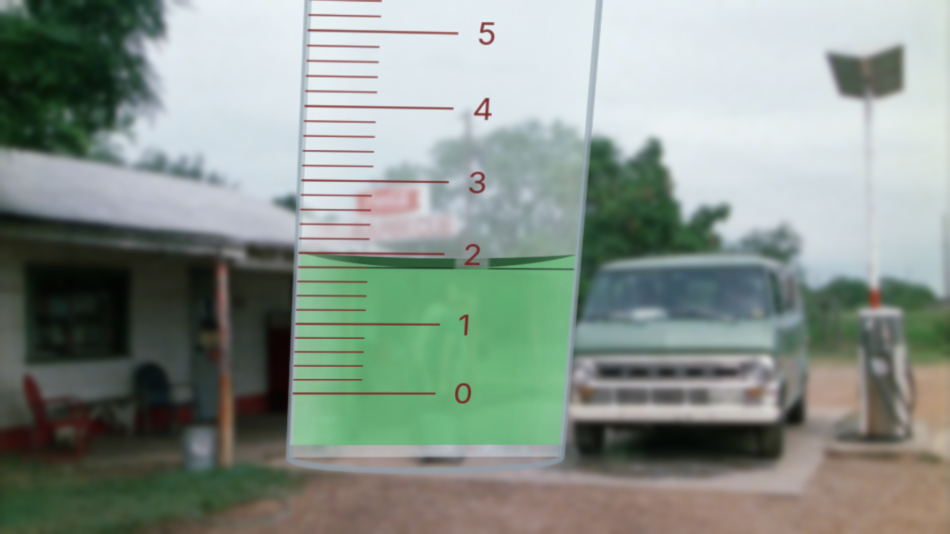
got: 1.8 mL
